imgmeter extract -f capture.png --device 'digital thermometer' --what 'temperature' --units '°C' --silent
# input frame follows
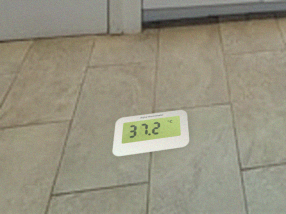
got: 37.2 °C
